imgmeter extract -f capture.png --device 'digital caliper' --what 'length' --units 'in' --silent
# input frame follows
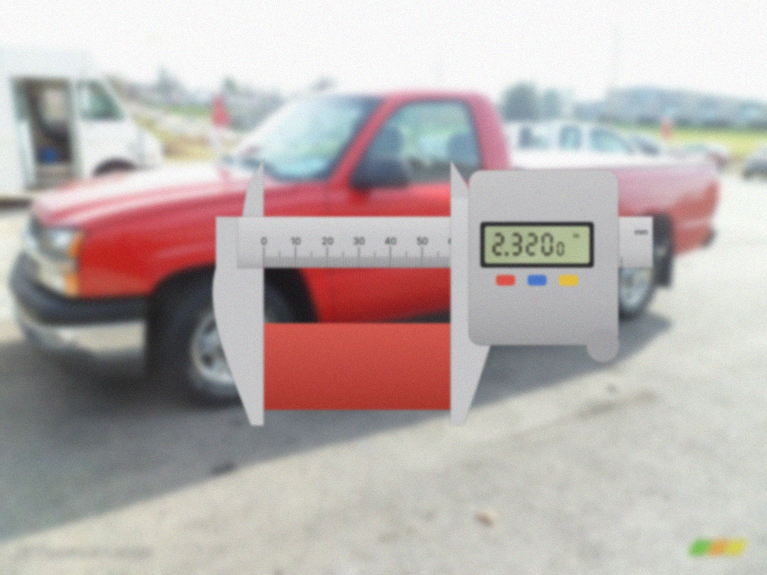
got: 2.3200 in
